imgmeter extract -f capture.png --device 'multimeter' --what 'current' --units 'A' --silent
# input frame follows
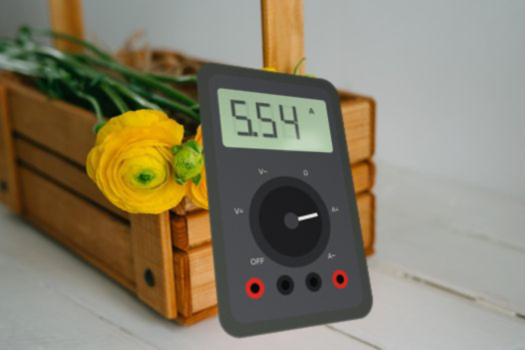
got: 5.54 A
